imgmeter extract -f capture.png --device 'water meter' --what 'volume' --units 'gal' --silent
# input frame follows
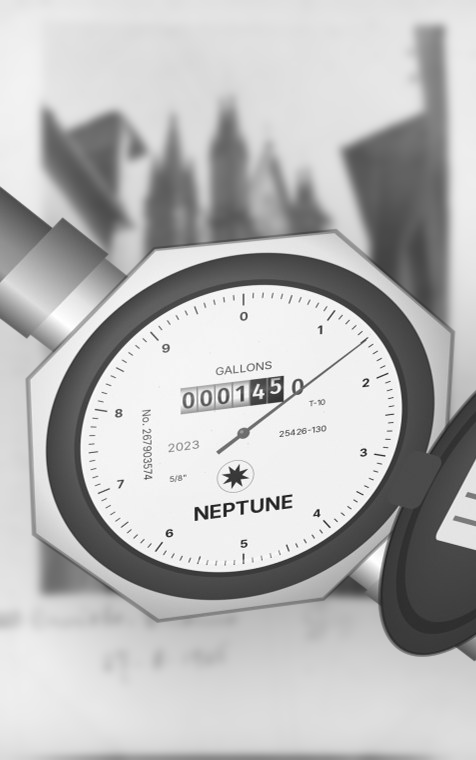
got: 1451.5 gal
